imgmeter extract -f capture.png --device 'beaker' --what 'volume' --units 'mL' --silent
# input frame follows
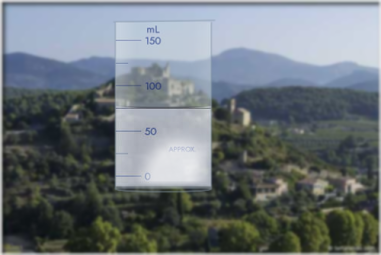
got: 75 mL
